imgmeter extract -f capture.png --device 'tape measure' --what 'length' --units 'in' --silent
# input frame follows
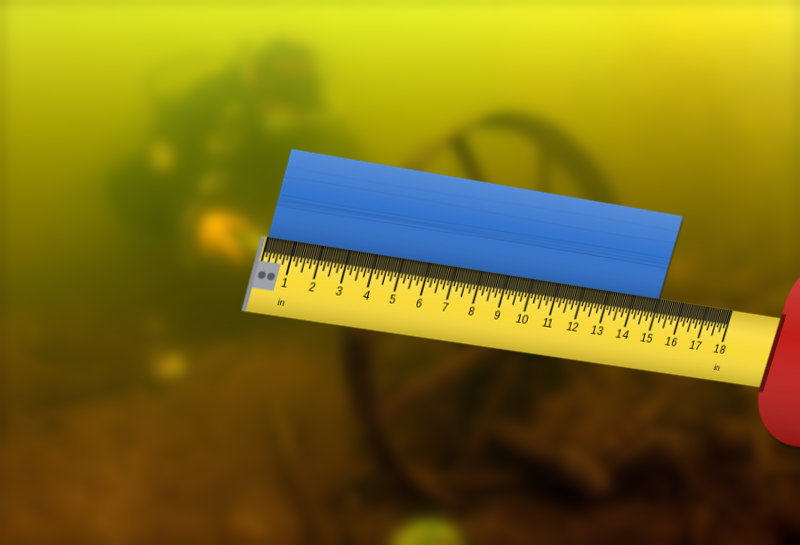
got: 15 in
